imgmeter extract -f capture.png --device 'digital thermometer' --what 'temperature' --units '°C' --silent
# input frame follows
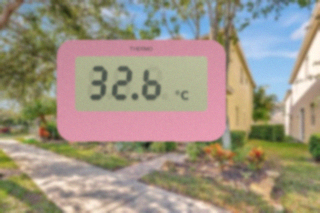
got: 32.6 °C
